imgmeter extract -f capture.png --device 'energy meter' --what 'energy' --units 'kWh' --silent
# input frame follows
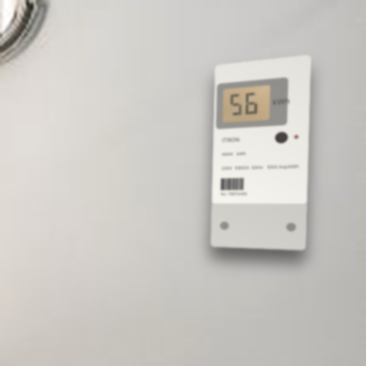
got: 56 kWh
